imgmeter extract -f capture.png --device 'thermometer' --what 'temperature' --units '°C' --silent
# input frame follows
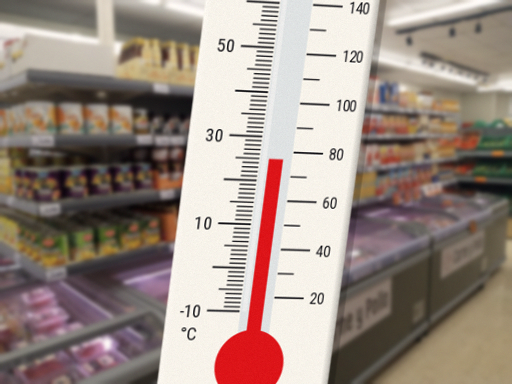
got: 25 °C
